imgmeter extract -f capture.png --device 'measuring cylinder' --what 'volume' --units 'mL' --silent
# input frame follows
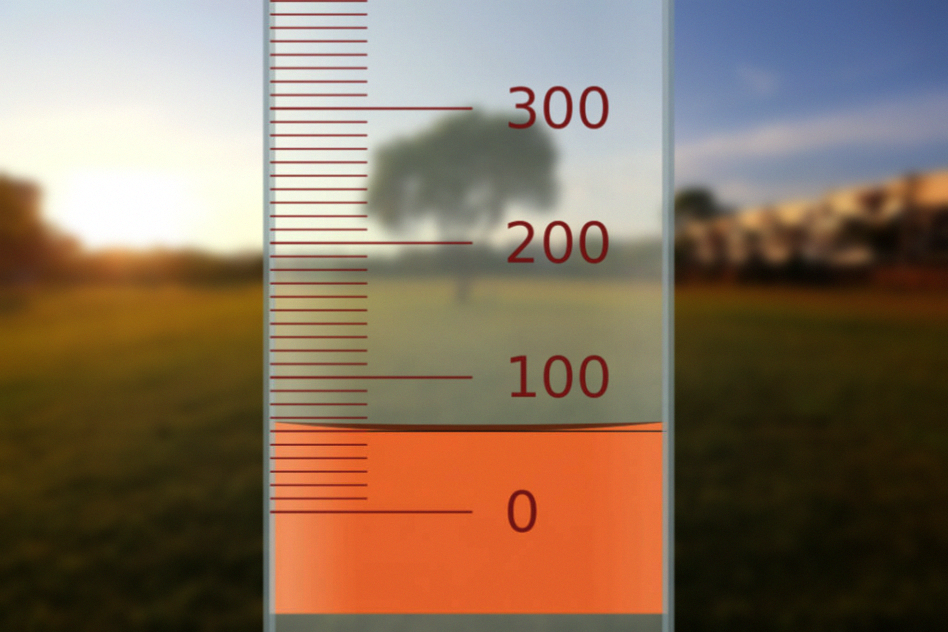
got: 60 mL
